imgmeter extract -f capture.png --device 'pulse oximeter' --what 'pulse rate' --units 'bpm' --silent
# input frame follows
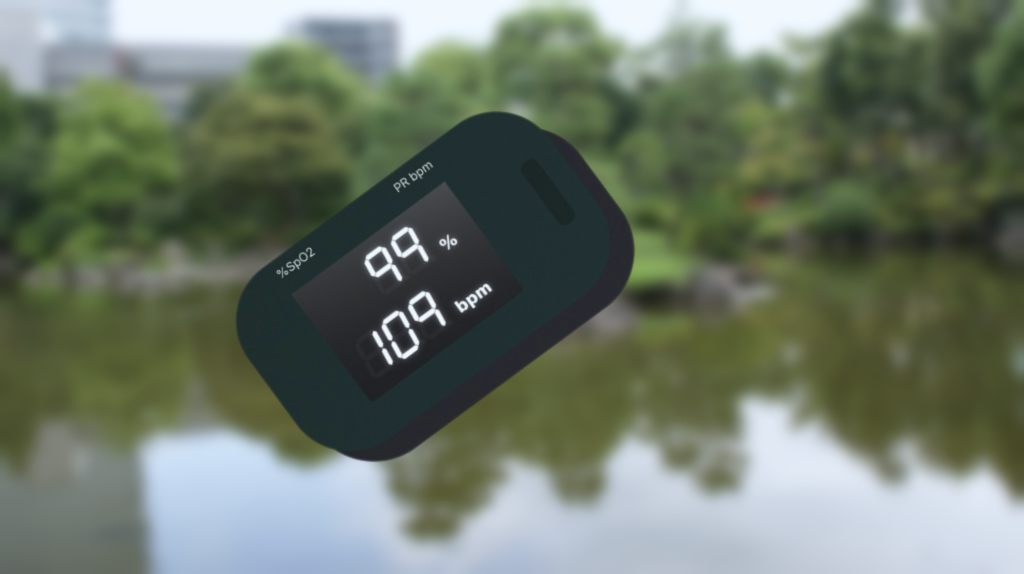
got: 109 bpm
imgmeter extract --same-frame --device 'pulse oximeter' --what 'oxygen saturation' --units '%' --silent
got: 99 %
